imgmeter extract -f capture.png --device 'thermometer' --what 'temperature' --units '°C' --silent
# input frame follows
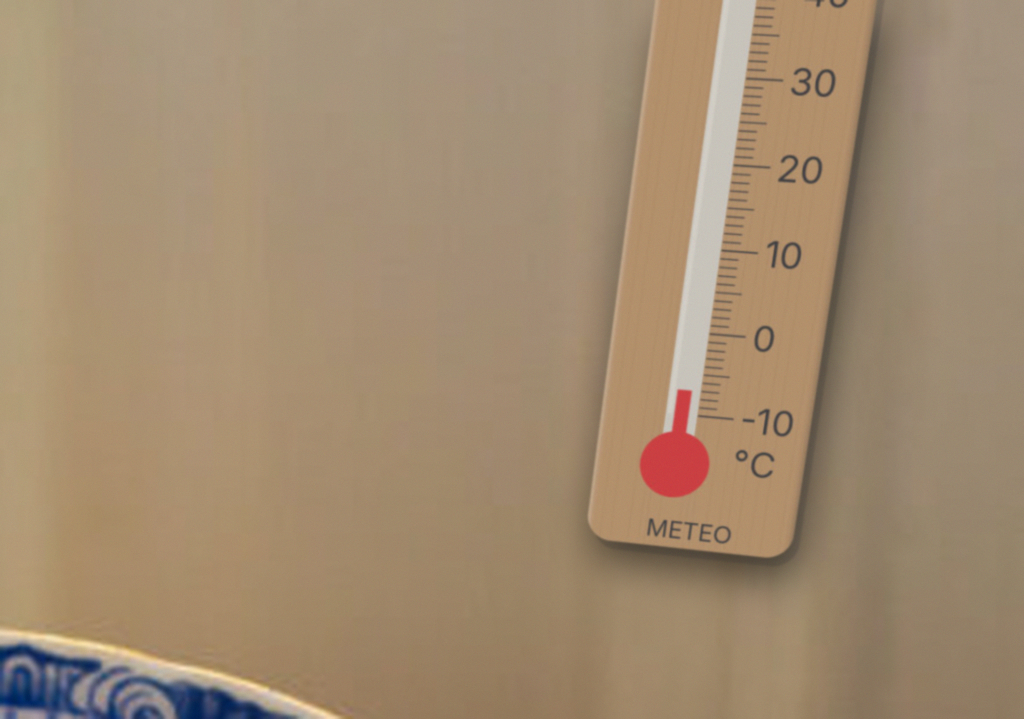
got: -7 °C
